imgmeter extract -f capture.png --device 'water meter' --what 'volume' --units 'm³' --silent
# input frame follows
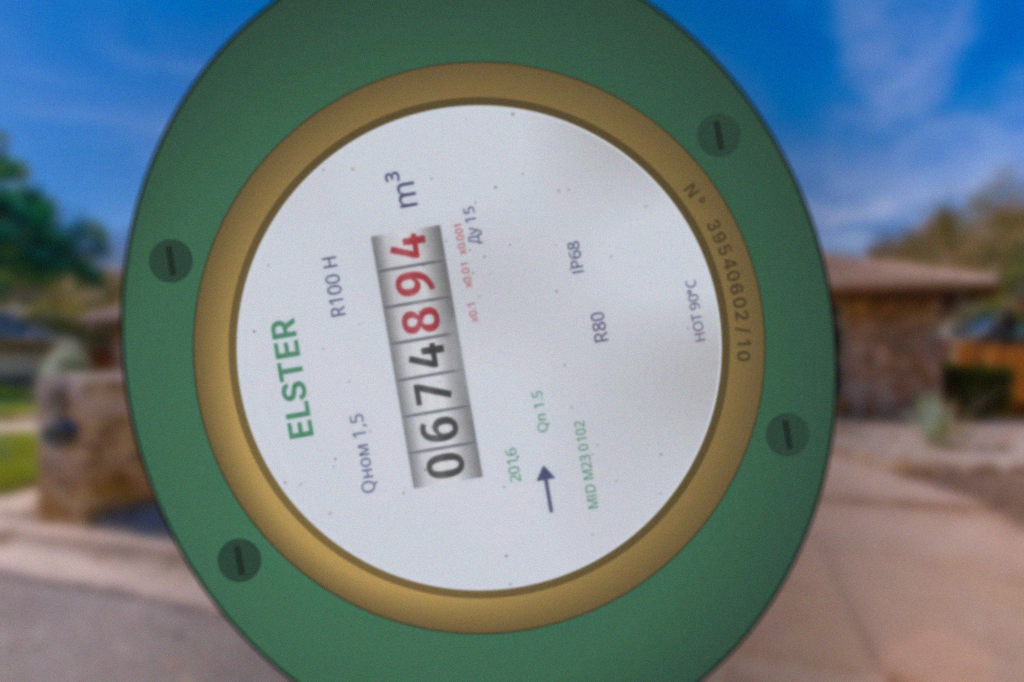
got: 674.894 m³
